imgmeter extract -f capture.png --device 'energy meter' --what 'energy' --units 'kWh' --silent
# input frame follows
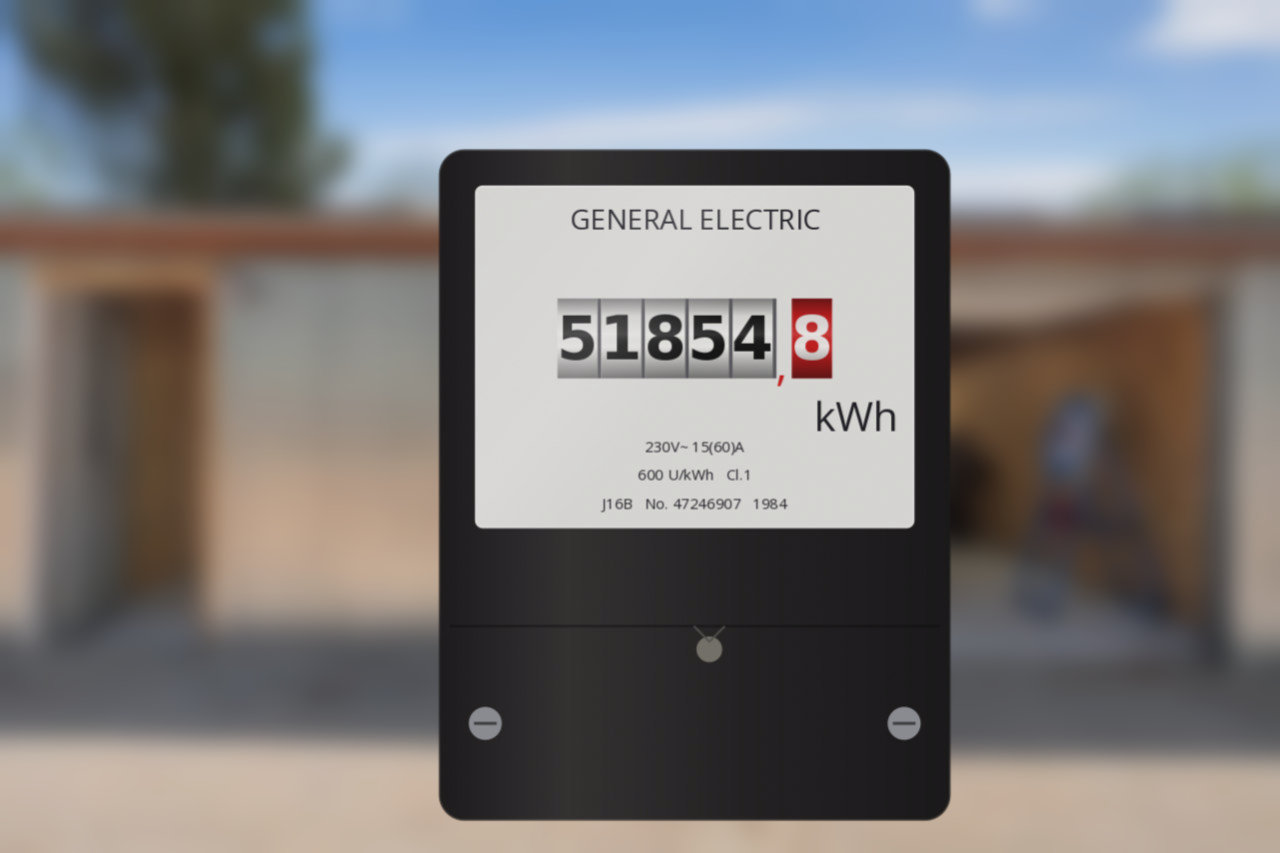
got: 51854.8 kWh
